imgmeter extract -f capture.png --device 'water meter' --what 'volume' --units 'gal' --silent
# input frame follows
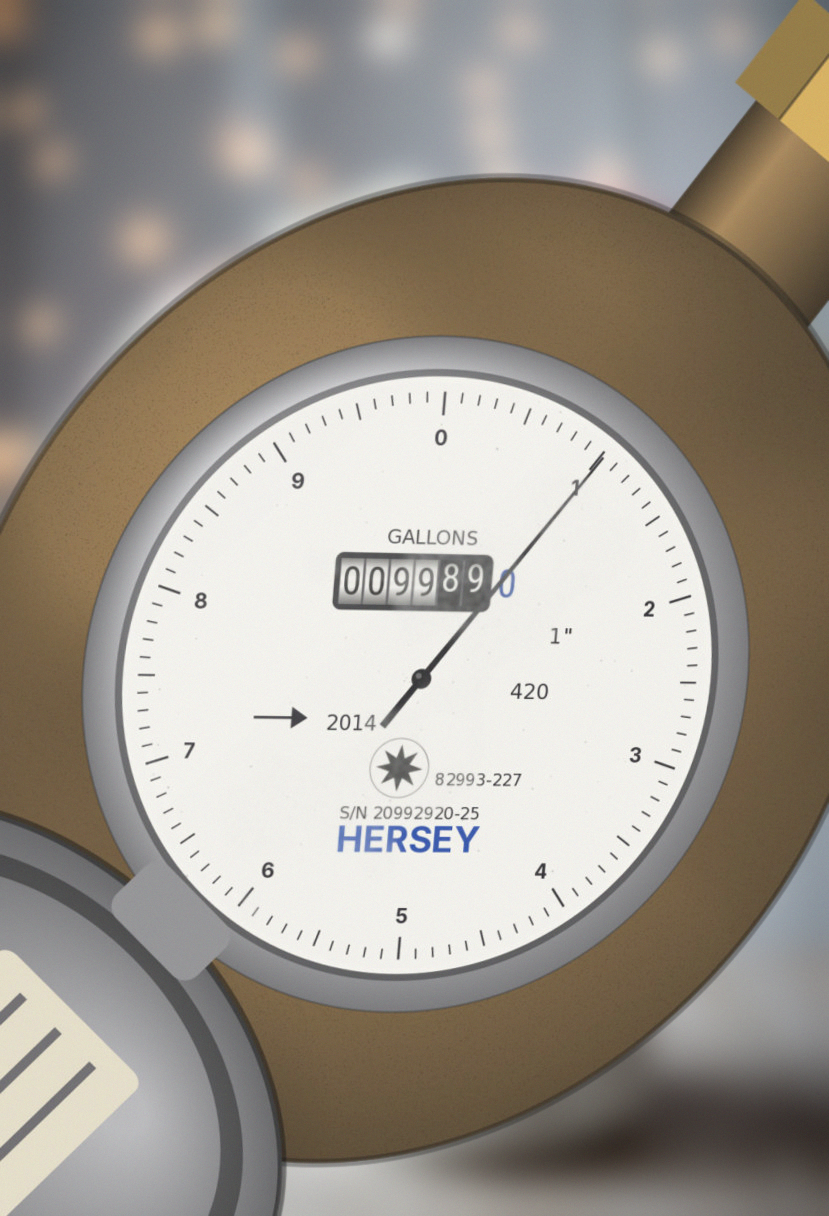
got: 99891.0 gal
